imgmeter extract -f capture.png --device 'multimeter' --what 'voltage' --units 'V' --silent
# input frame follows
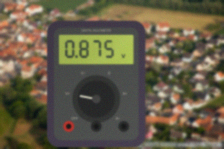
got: 0.875 V
